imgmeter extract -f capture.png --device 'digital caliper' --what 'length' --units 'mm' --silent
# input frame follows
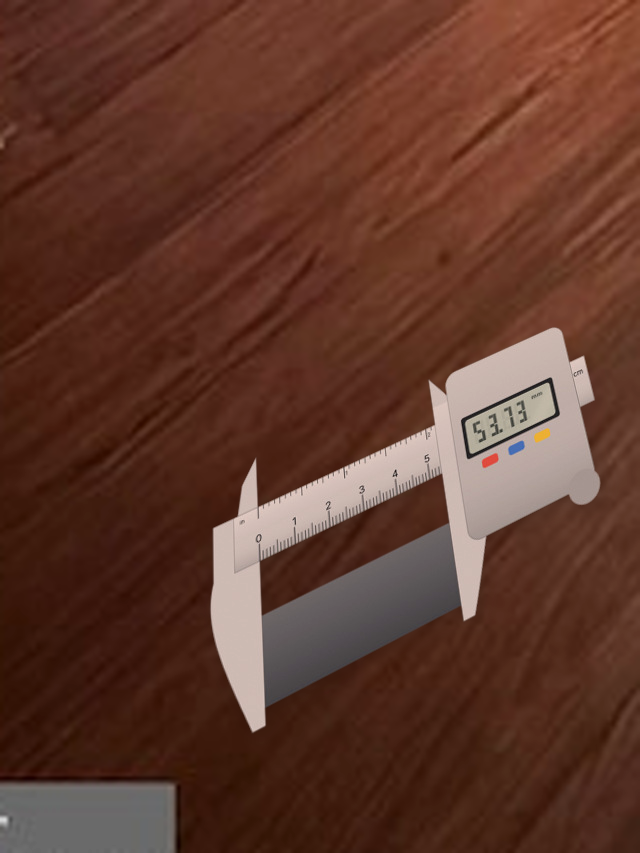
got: 53.73 mm
